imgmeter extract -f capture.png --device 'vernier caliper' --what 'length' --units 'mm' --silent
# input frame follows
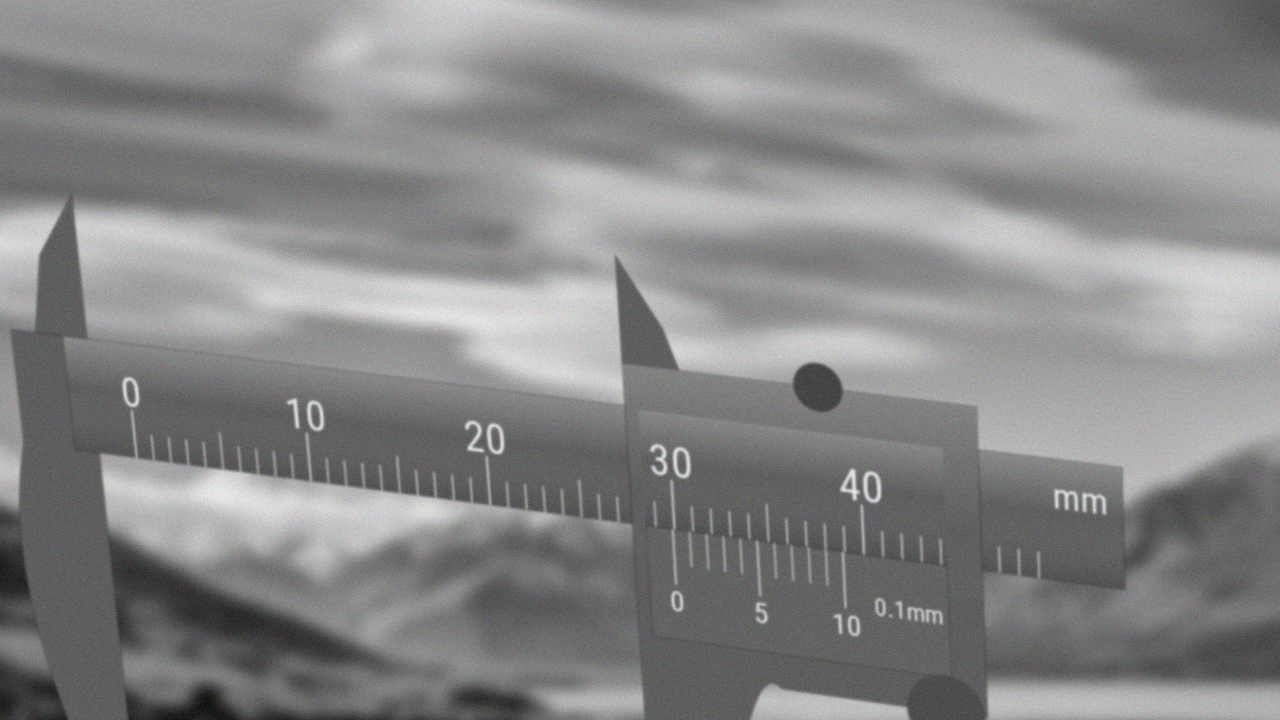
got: 29.9 mm
